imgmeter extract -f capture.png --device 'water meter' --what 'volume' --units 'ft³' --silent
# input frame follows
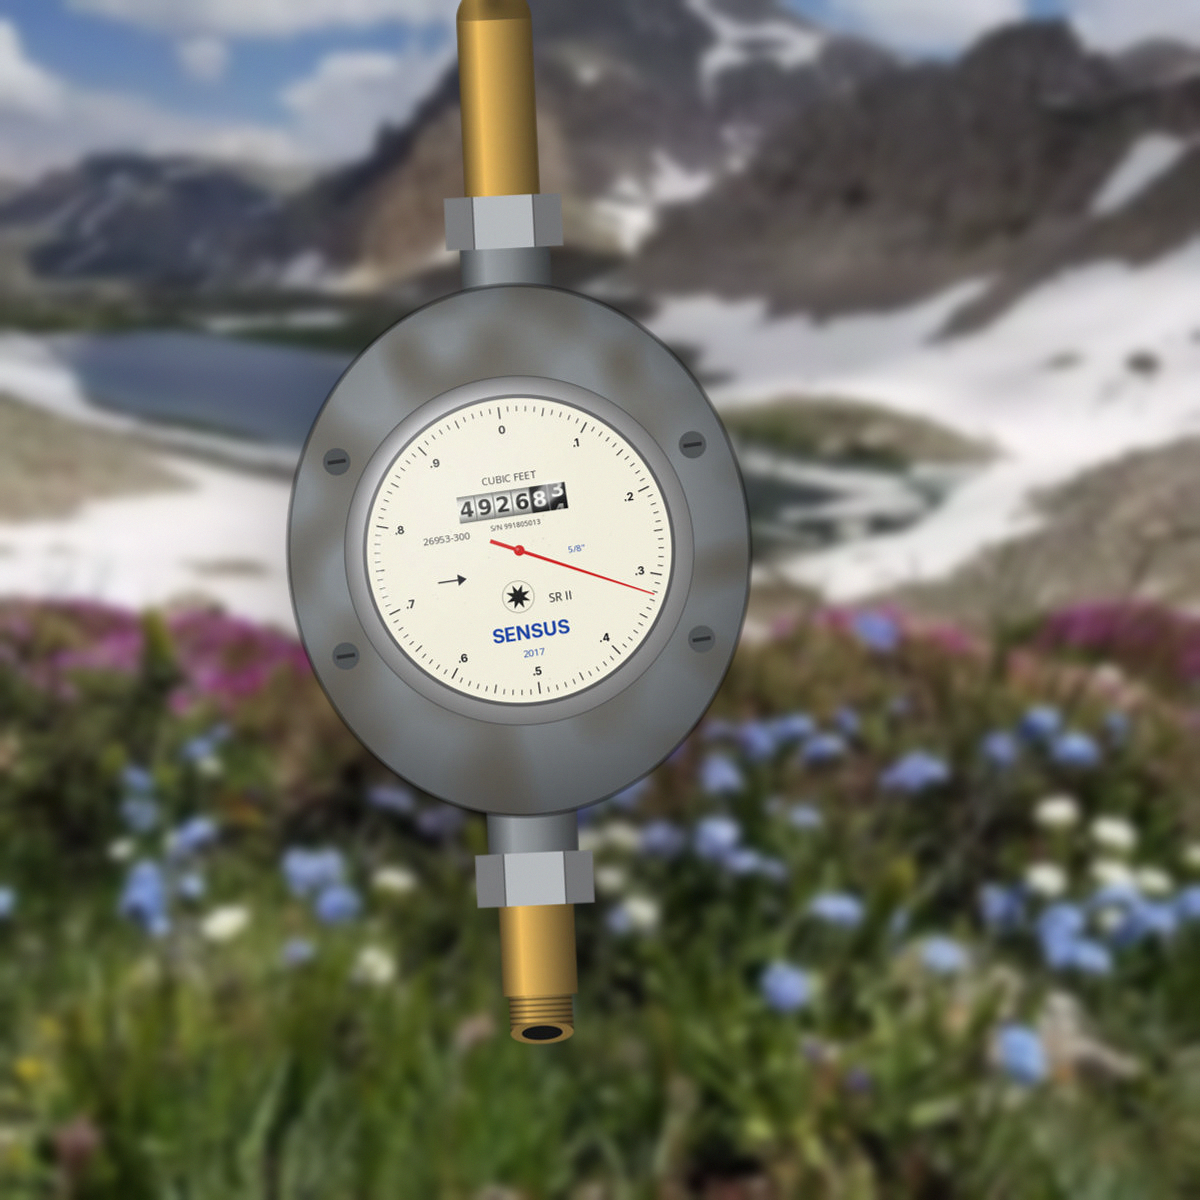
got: 492683.32 ft³
